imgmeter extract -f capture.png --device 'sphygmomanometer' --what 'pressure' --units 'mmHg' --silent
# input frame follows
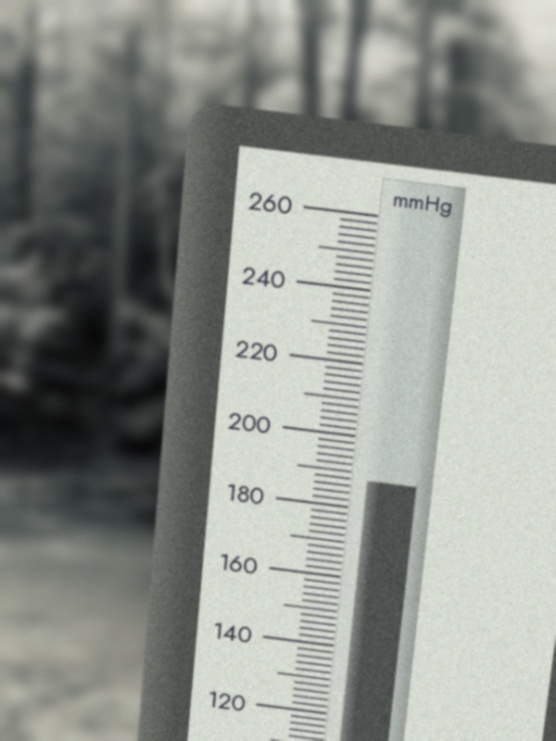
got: 188 mmHg
